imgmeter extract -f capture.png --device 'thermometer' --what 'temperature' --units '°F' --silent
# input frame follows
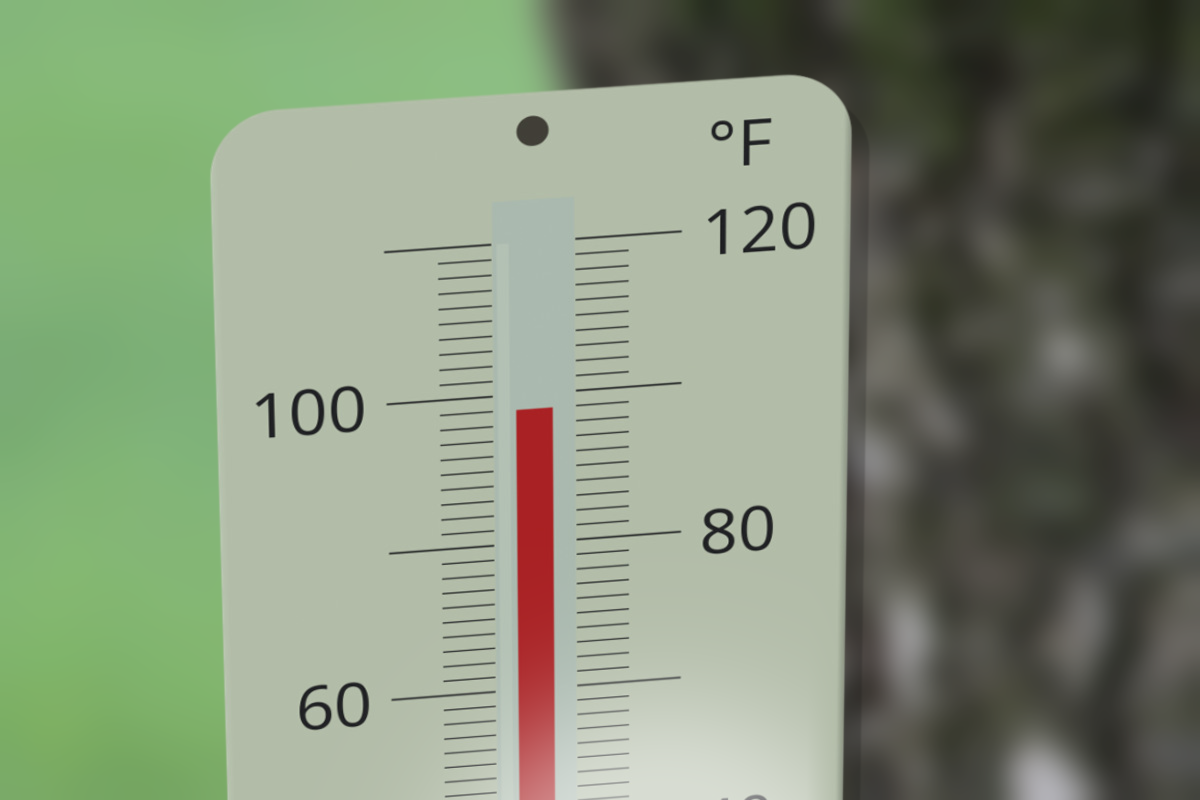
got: 98 °F
